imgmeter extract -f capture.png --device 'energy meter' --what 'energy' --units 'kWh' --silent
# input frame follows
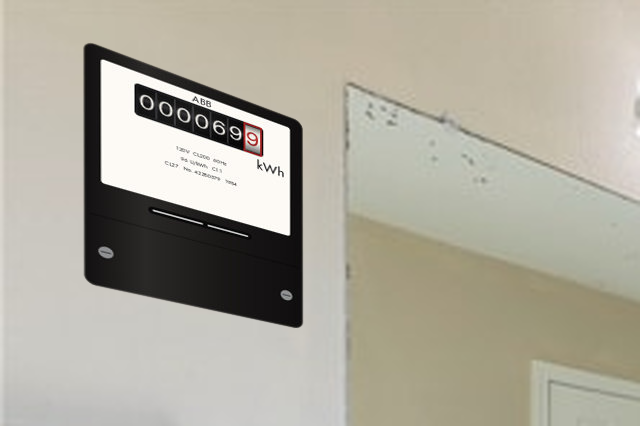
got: 69.9 kWh
